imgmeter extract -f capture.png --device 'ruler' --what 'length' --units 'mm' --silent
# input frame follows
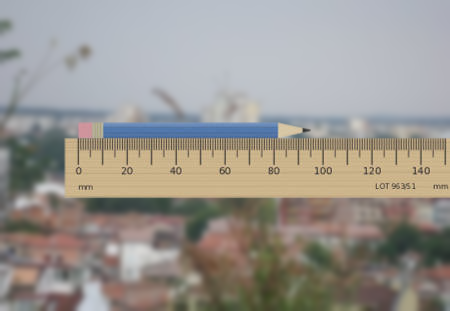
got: 95 mm
